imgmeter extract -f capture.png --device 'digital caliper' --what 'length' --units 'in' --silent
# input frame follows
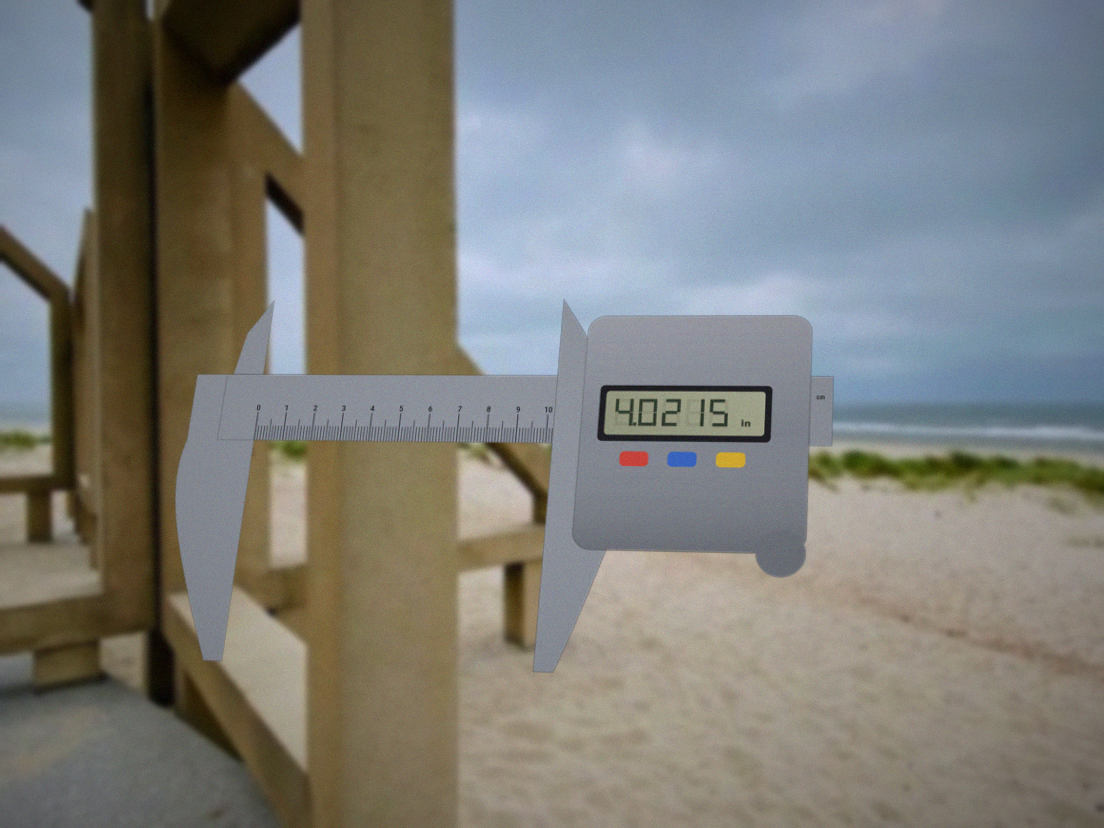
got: 4.0215 in
